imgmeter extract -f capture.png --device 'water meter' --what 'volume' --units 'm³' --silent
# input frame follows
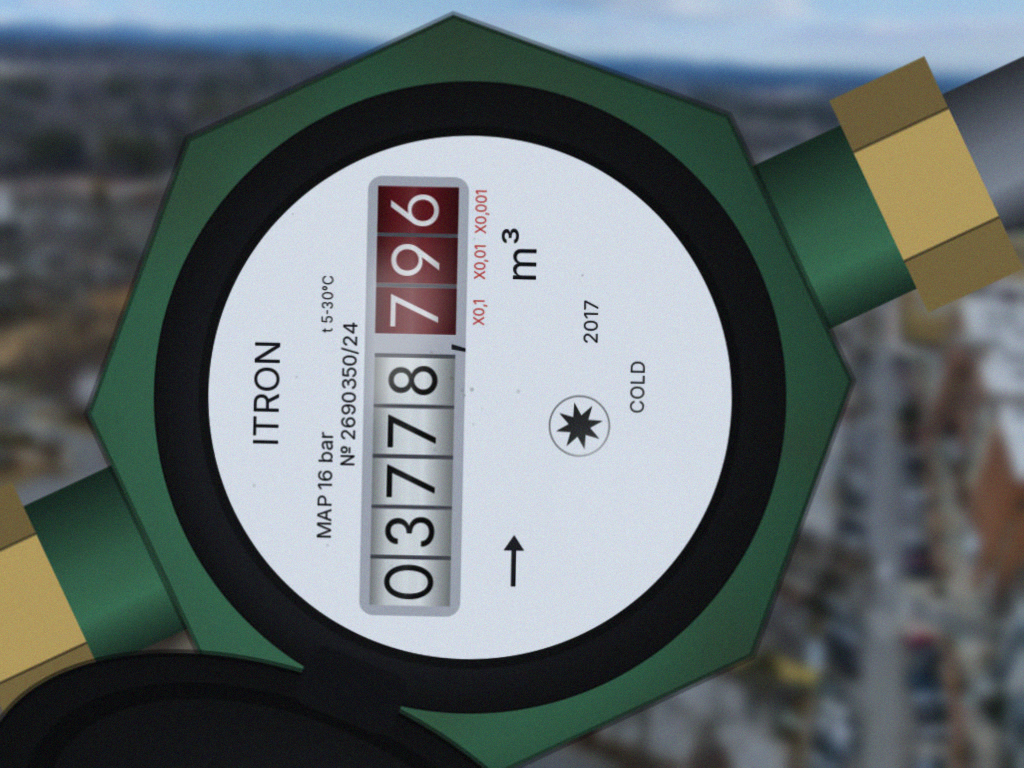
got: 3778.796 m³
